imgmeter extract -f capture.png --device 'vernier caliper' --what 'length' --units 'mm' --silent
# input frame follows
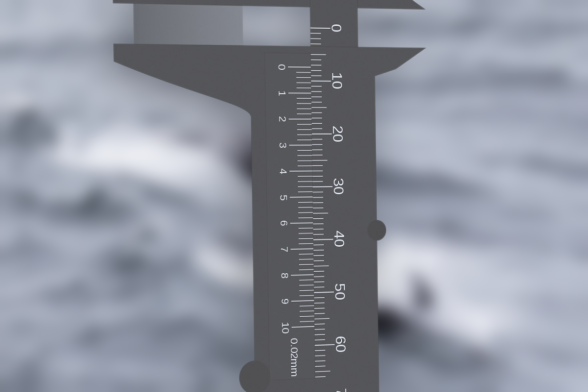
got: 7.4 mm
